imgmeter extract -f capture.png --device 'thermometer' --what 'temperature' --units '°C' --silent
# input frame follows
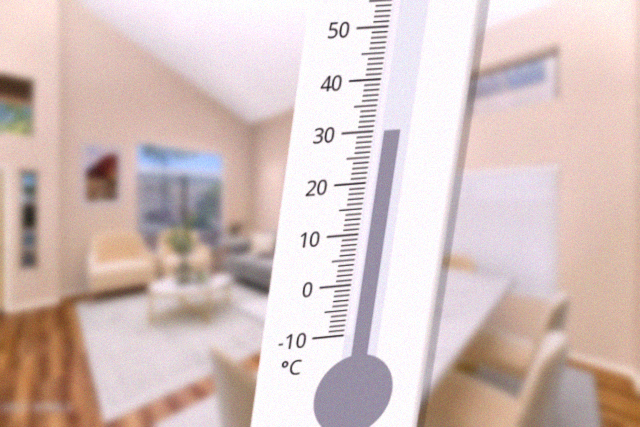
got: 30 °C
